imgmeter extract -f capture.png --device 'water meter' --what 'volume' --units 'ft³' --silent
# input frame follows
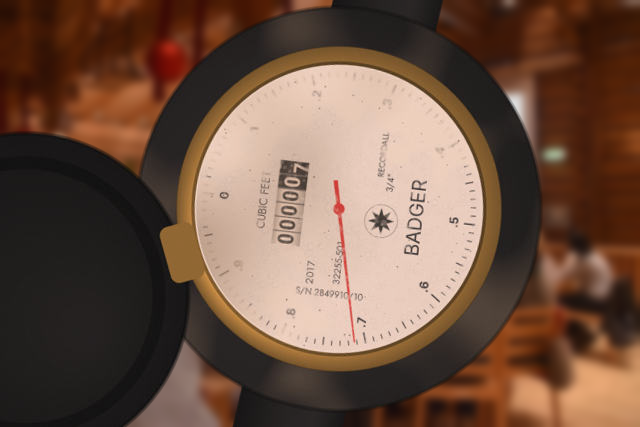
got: 6.71 ft³
